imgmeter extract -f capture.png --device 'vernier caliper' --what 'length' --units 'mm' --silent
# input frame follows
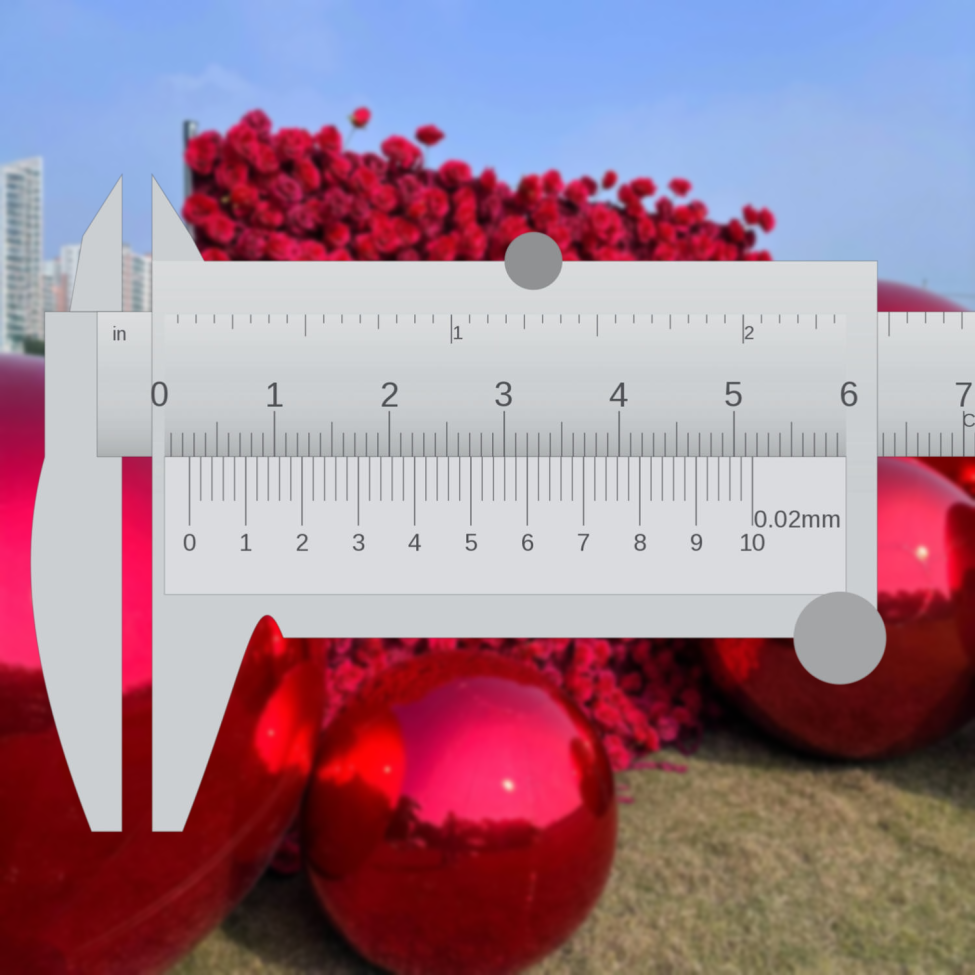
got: 2.6 mm
